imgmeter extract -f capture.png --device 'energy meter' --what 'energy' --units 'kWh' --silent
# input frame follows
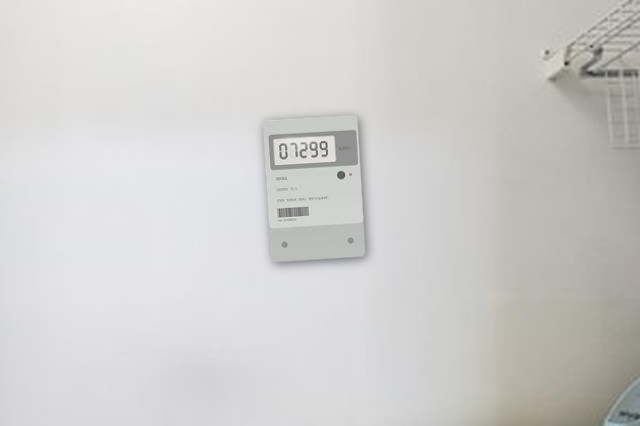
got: 7299 kWh
